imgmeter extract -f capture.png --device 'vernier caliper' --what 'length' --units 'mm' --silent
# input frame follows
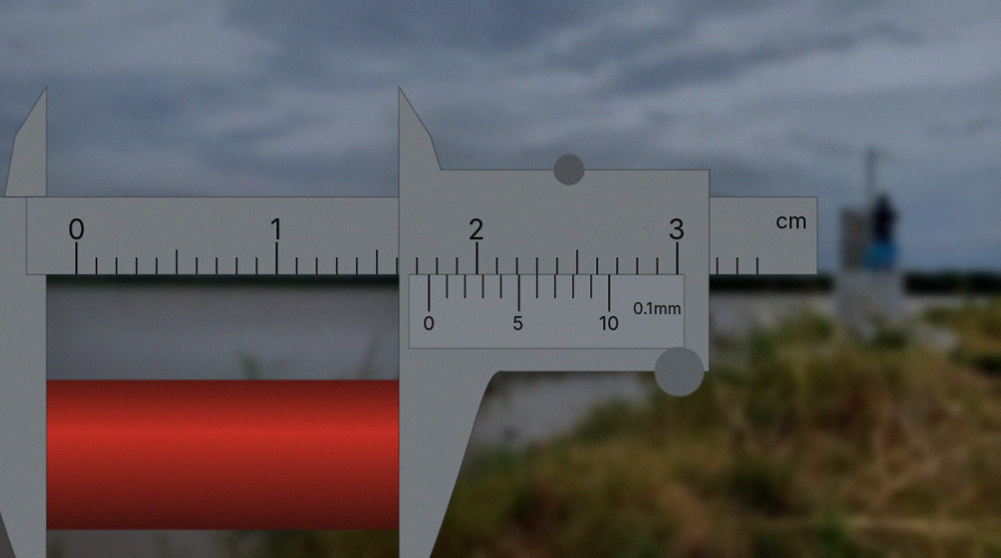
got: 17.6 mm
